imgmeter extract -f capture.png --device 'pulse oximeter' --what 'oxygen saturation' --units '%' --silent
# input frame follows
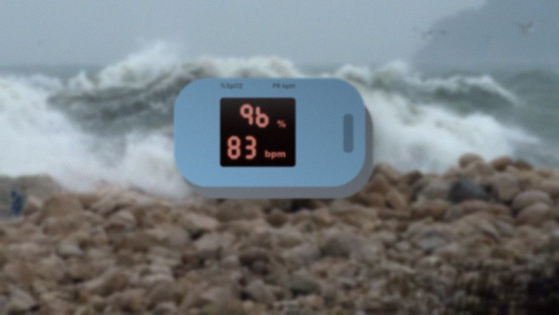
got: 96 %
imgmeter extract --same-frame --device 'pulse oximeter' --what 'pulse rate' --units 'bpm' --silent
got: 83 bpm
